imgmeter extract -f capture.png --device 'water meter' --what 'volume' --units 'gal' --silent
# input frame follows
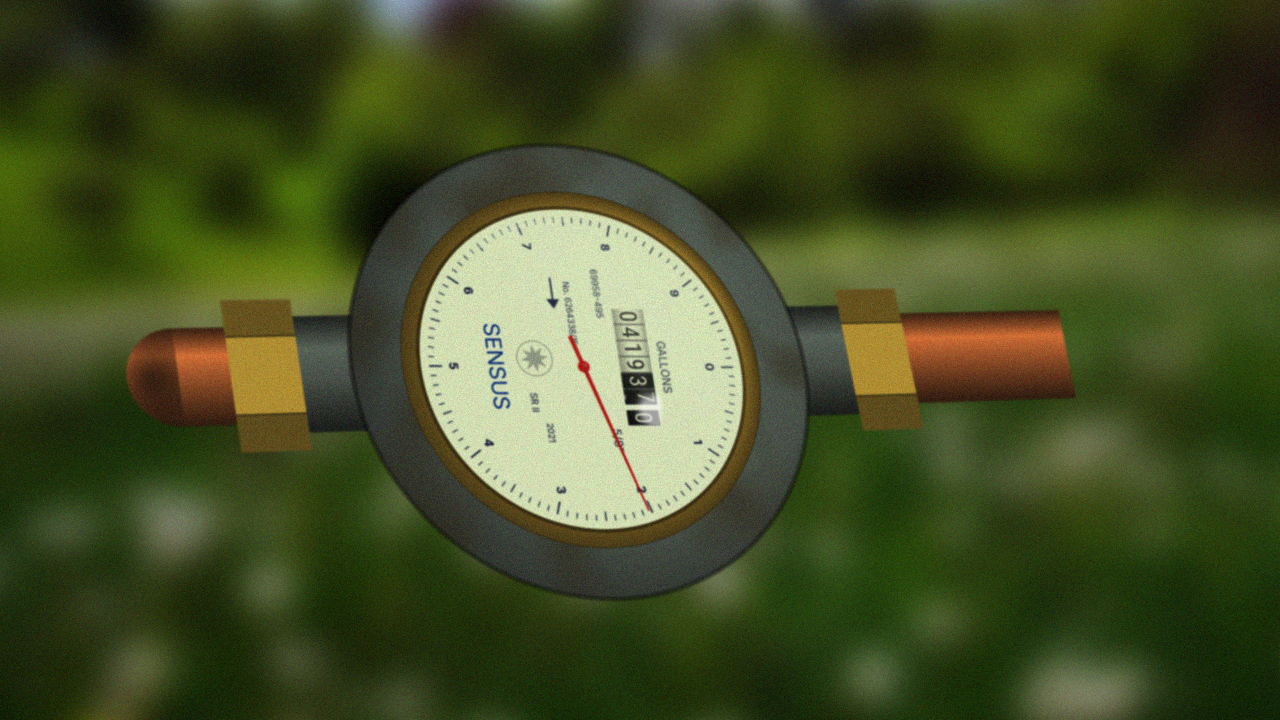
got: 419372.0 gal
